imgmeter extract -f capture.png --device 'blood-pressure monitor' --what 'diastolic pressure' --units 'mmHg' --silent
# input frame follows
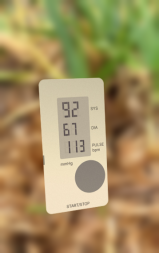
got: 67 mmHg
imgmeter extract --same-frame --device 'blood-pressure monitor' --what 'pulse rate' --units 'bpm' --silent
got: 113 bpm
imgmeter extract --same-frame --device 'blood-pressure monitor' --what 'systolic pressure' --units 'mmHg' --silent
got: 92 mmHg
